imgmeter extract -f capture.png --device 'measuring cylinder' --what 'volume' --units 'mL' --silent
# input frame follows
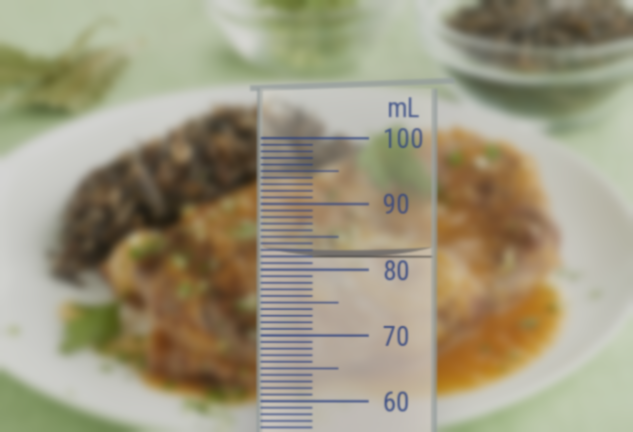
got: 82 mL
